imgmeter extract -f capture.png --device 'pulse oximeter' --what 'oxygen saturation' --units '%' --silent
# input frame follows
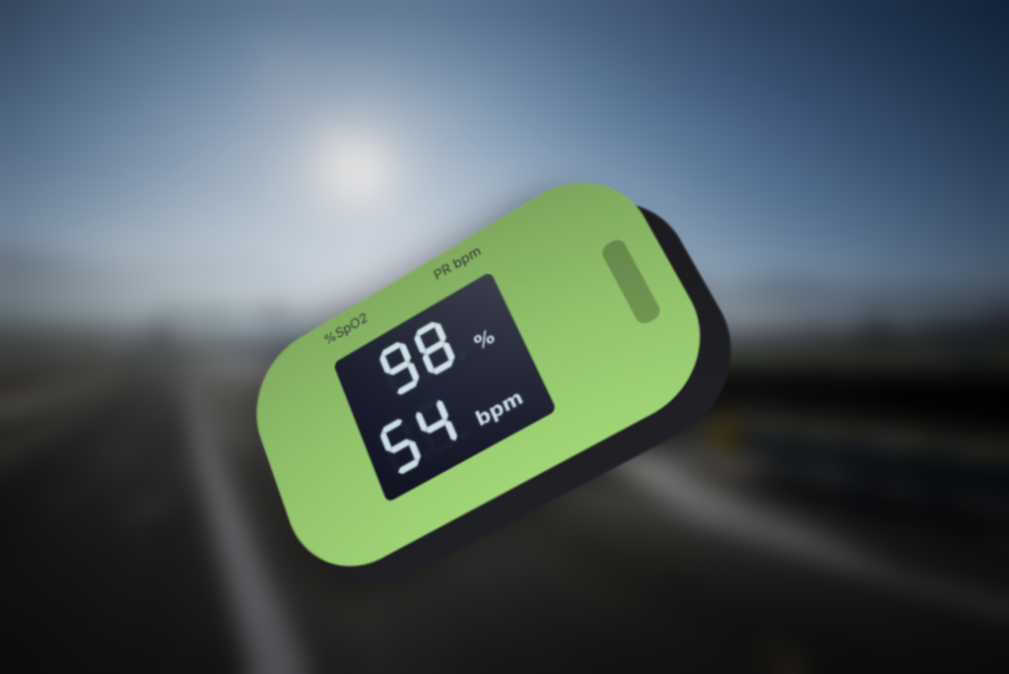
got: 98 %
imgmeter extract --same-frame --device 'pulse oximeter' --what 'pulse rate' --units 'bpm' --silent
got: 54 bpm
